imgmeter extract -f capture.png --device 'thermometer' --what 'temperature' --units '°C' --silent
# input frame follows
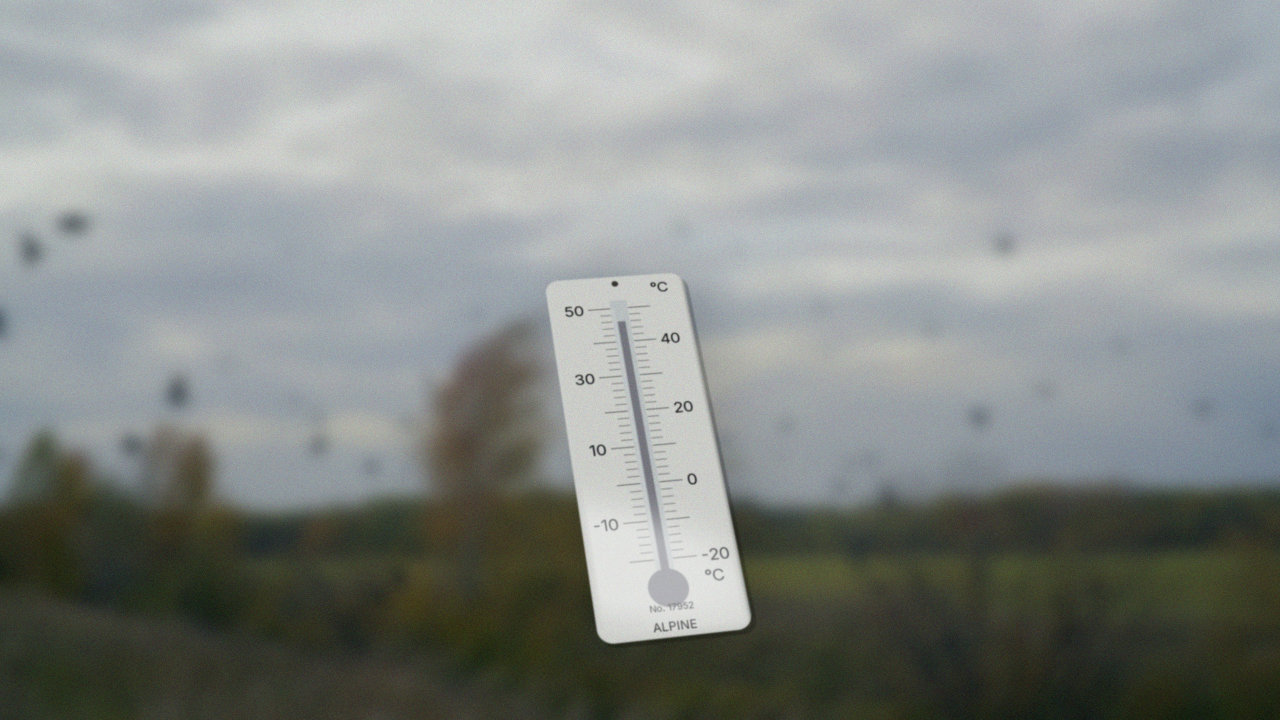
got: 46 °C
